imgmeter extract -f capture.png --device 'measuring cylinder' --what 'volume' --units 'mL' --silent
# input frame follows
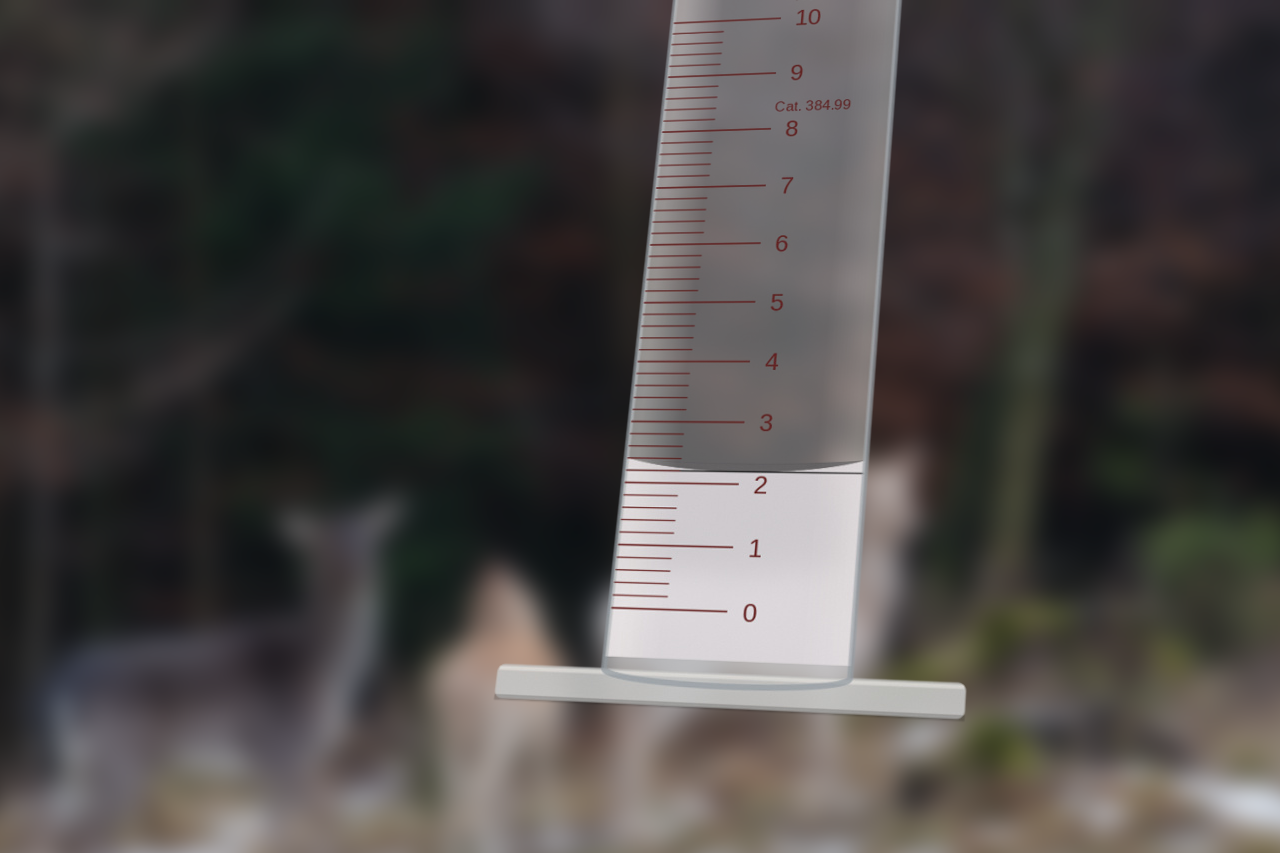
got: 2.2 mL
